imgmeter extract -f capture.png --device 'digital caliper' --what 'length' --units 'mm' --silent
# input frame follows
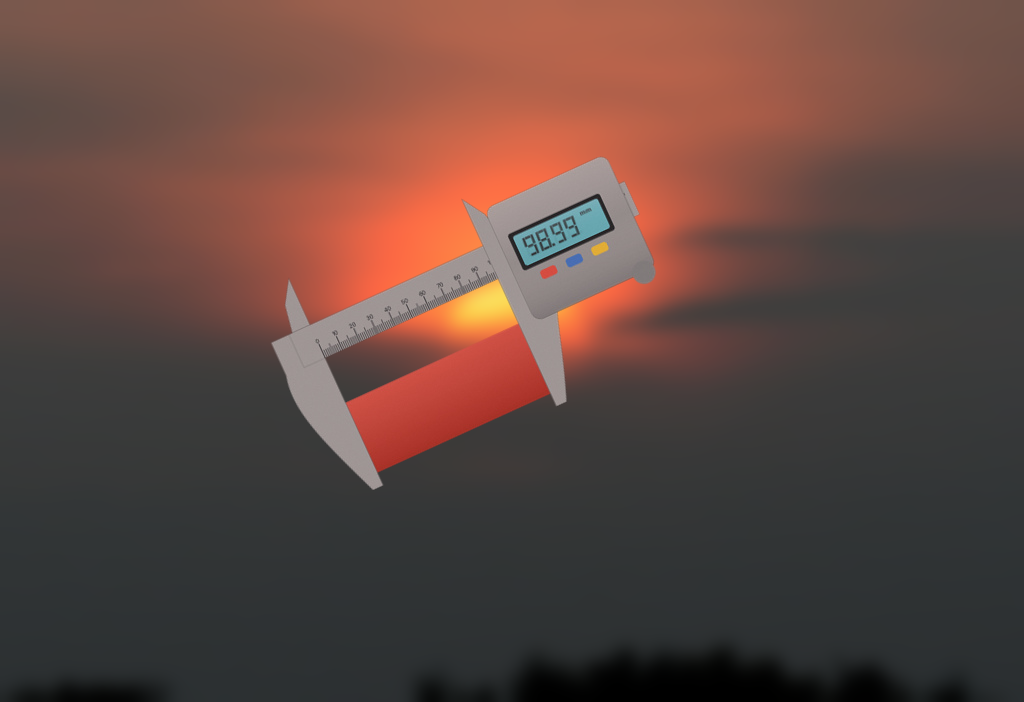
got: 98.99 mm
